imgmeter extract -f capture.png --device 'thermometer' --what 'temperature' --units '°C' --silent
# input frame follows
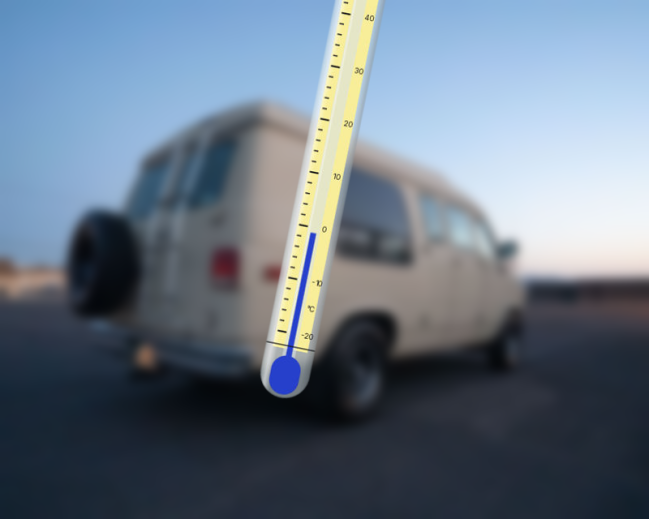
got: -1 °C
